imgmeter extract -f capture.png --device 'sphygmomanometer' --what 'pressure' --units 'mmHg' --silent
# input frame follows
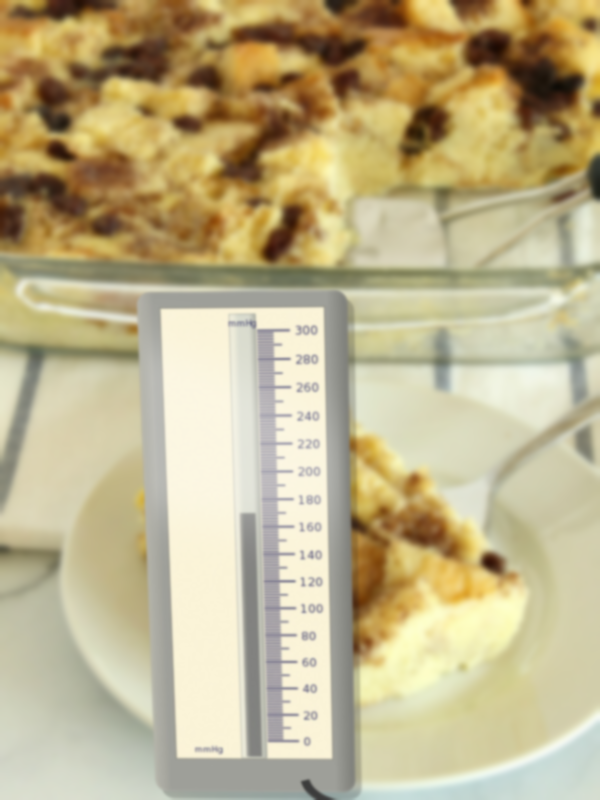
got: 170 mmHg
